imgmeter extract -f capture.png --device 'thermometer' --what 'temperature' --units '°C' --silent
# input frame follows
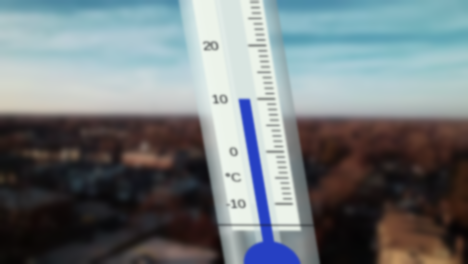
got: 10 °C
